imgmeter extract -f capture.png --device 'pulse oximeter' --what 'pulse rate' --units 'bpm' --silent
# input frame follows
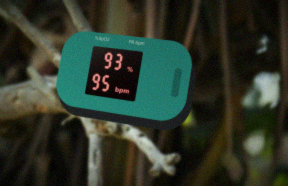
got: 95 bpm
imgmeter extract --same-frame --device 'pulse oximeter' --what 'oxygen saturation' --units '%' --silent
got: 93 %
